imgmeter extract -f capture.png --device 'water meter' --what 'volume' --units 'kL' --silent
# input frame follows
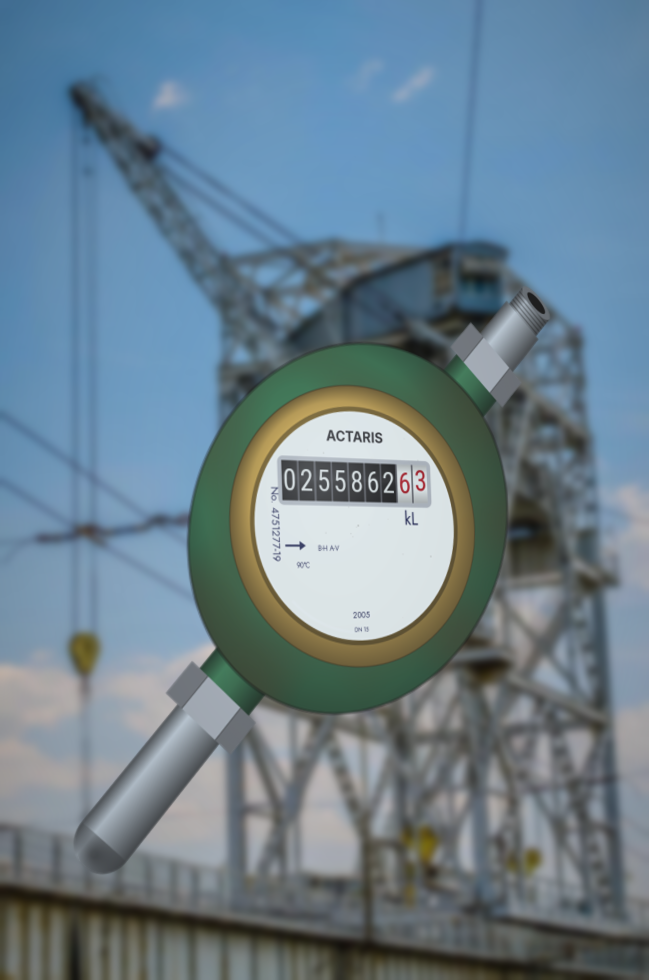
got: 255862.63 kL
